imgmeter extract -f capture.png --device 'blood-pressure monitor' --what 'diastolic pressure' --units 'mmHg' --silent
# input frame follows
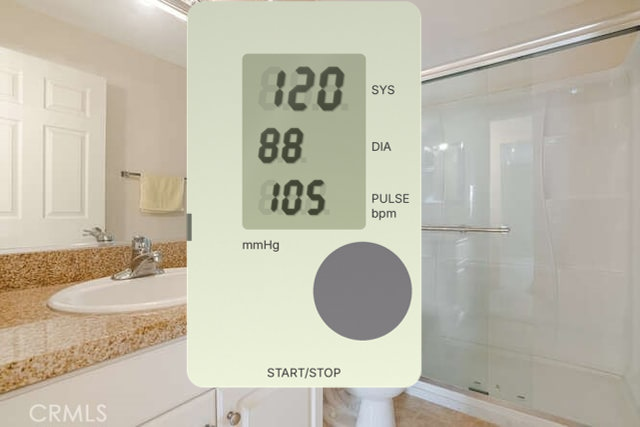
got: 88 mmHg
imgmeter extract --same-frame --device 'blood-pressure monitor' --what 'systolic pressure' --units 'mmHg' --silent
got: 120 mmHg
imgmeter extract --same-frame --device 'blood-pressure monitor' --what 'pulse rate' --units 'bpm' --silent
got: 105 bpm
